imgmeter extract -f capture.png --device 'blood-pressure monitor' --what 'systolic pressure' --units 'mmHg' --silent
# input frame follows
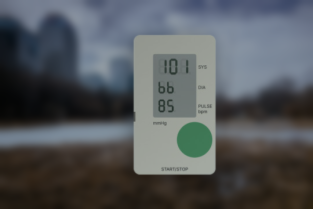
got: 101 mmHg
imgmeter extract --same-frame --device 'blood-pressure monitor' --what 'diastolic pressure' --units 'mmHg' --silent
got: 66 mmHg
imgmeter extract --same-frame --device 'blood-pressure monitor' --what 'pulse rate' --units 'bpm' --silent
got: 85 bpm
